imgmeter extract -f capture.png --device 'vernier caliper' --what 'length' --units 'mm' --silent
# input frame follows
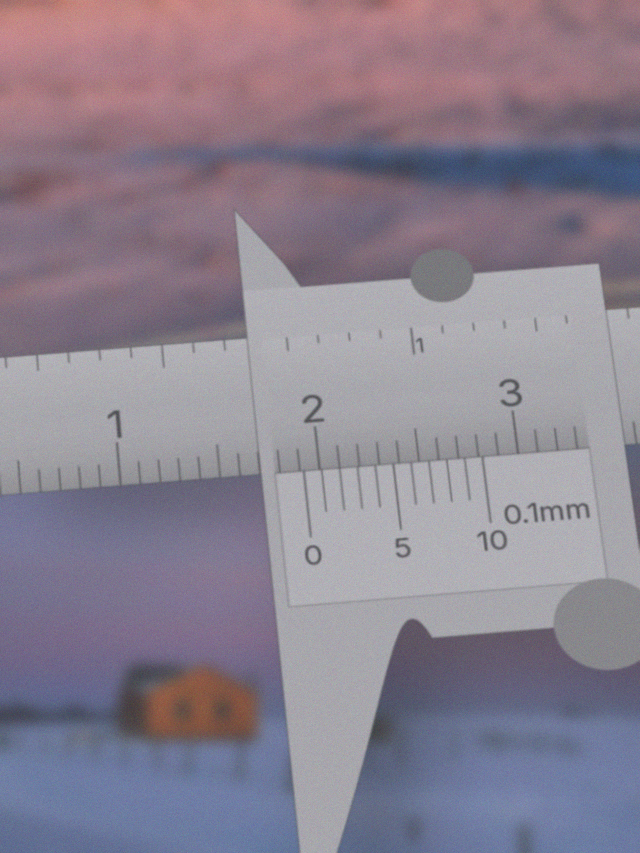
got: 19.2 mm
